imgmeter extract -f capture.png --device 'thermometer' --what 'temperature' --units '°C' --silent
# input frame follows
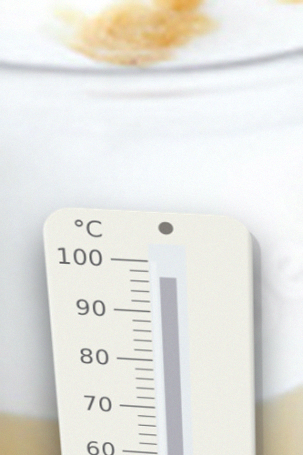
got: 97 °C
